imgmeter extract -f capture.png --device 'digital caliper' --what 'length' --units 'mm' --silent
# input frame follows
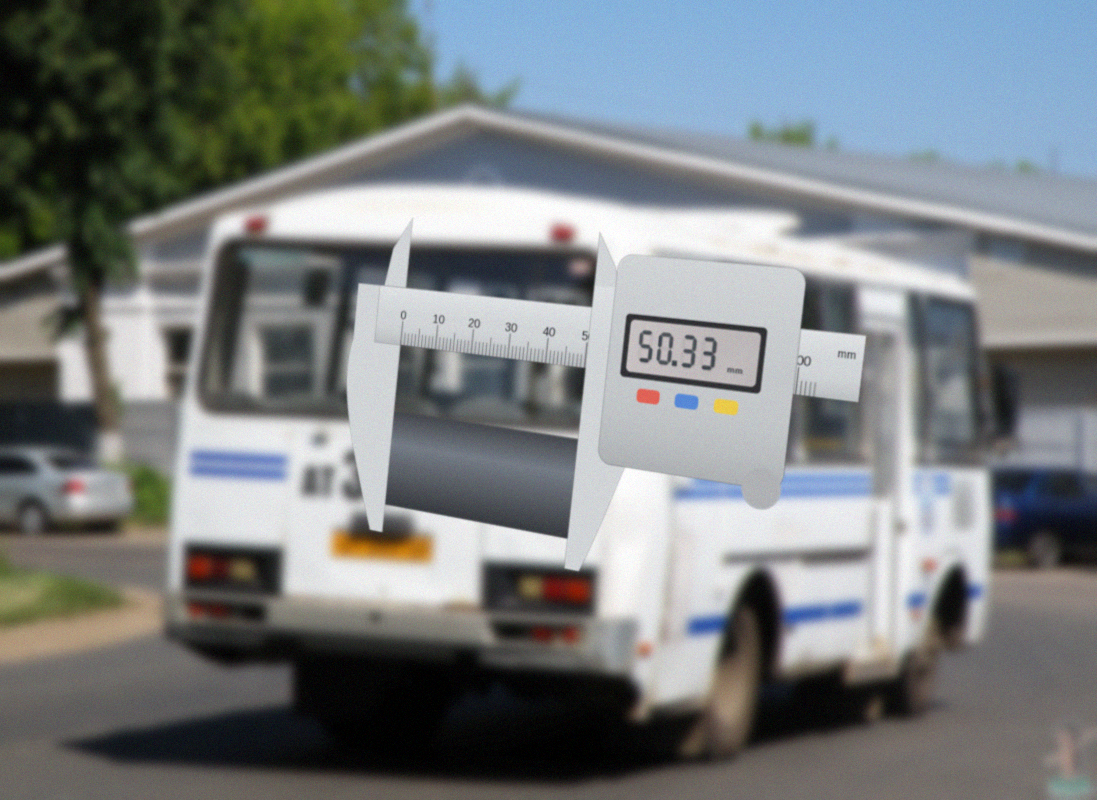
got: 50.33 mm
